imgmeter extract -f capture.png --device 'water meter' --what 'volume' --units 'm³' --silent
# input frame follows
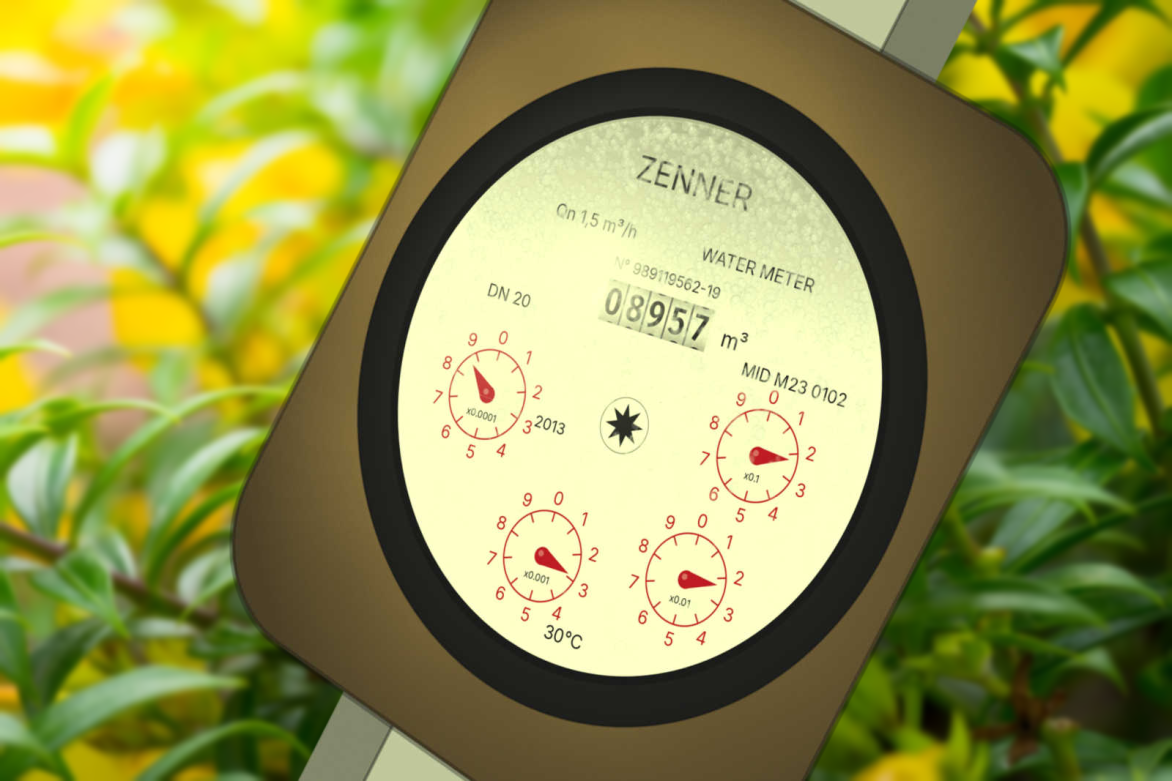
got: 8957.2228 m³
